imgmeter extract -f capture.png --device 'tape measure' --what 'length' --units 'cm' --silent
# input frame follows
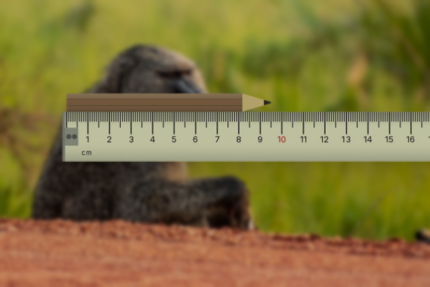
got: 9.5 cm
